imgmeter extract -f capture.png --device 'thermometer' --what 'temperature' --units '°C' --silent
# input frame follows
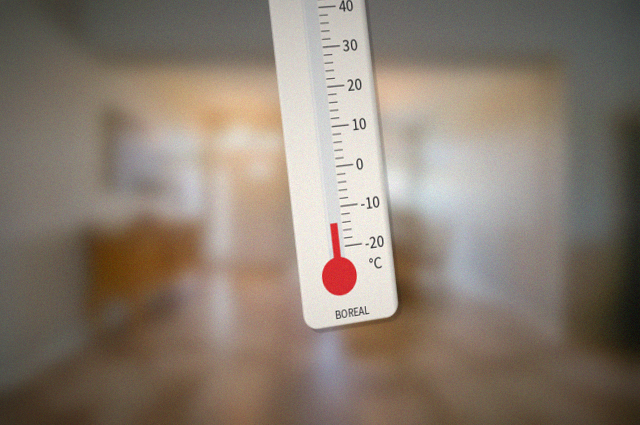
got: -14 °C
